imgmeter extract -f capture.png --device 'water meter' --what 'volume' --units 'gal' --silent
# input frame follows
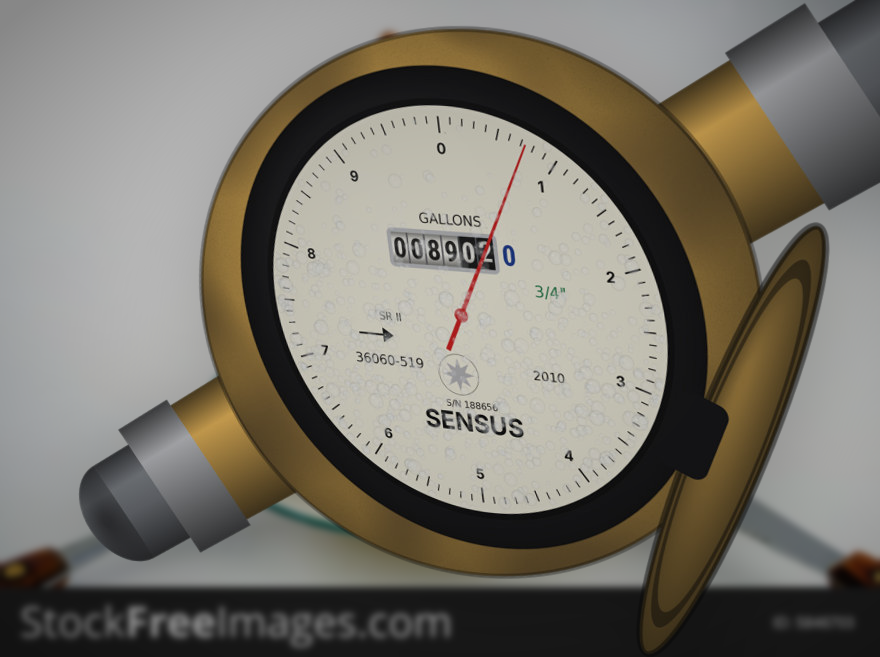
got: 89020.7 gal
